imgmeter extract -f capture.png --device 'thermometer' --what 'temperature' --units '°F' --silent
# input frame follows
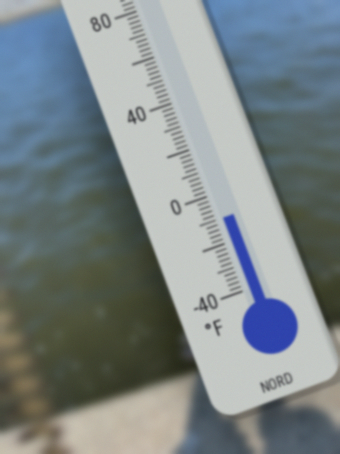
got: -10 °F
